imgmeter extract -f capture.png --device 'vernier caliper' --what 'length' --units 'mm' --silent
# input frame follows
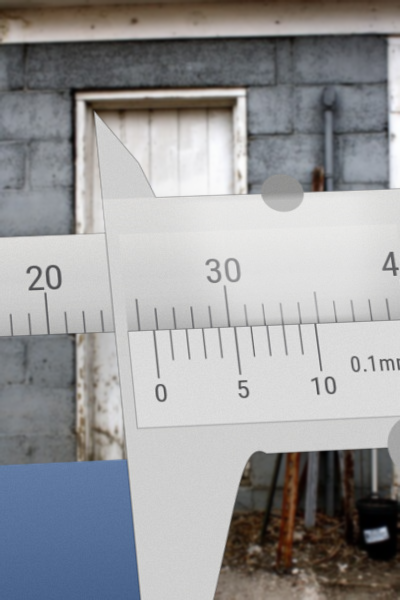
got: 25.8 mm
